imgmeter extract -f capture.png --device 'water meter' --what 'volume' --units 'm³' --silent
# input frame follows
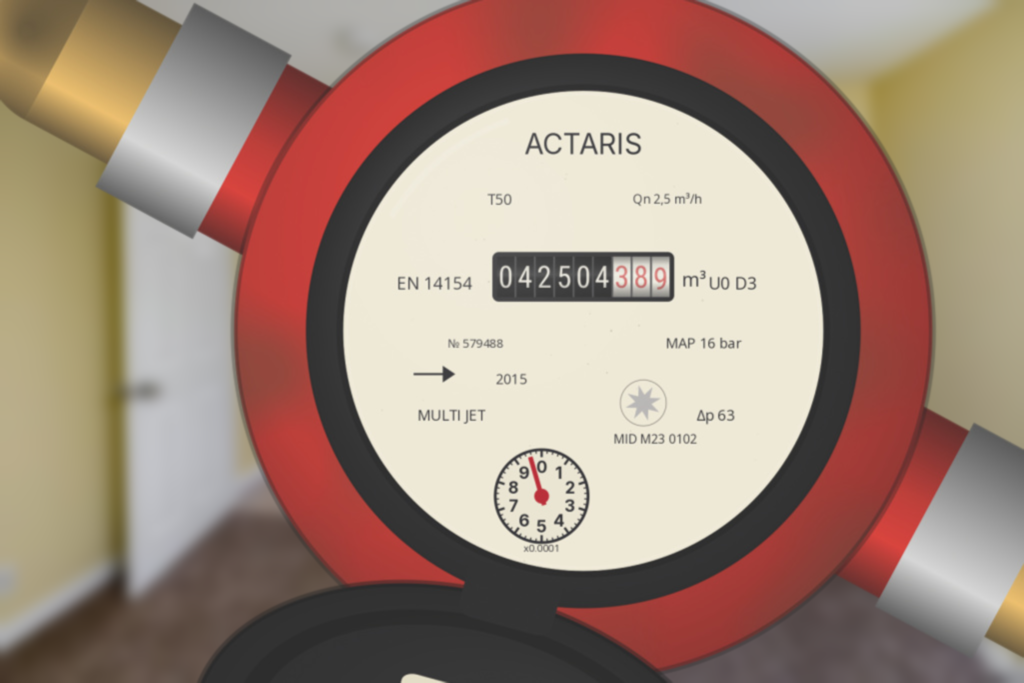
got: 42504.3889 m³
